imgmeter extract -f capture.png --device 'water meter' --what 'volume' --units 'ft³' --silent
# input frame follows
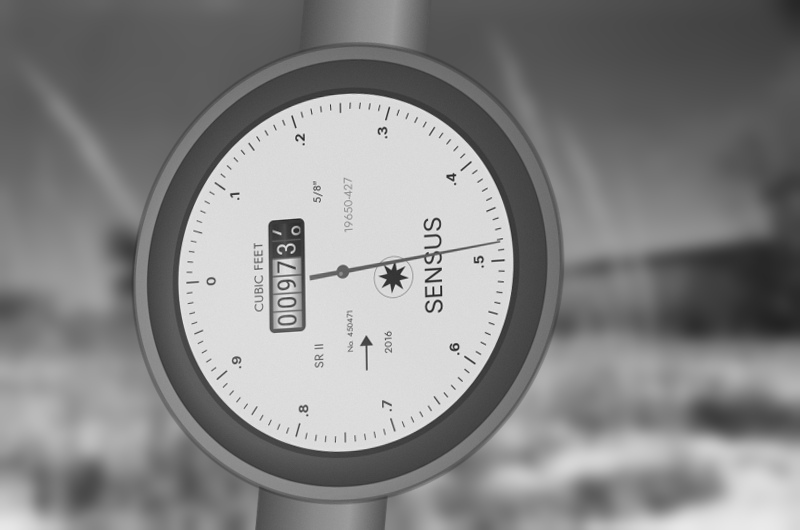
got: 9737.48 ft³
